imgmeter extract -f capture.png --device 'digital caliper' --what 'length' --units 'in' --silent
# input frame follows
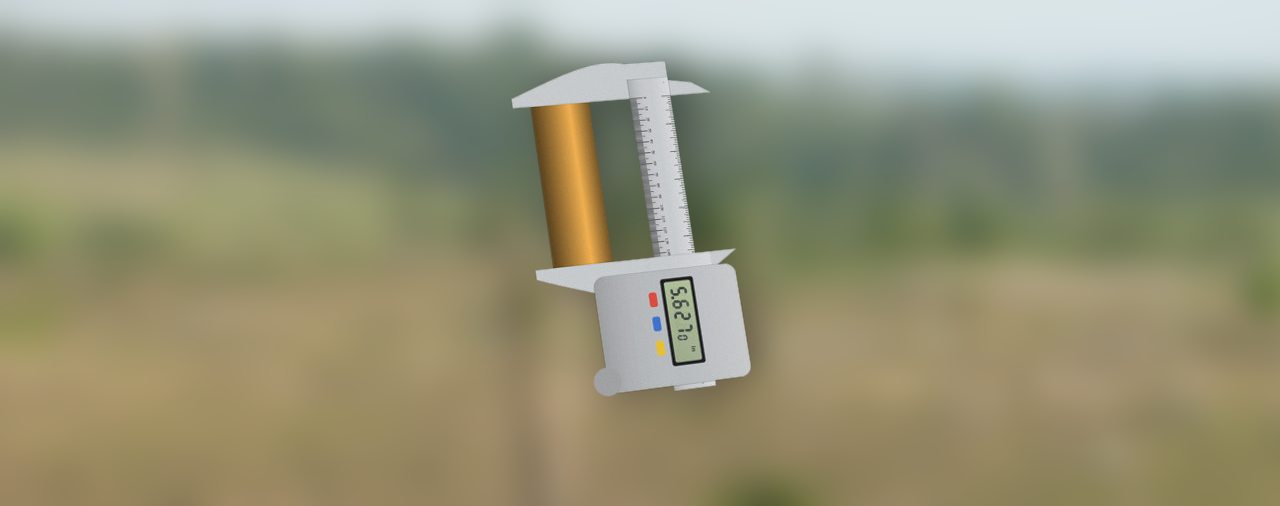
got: 5.6270 in
